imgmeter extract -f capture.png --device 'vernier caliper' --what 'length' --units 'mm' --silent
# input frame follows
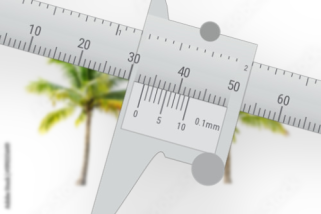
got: 33.2 mm
